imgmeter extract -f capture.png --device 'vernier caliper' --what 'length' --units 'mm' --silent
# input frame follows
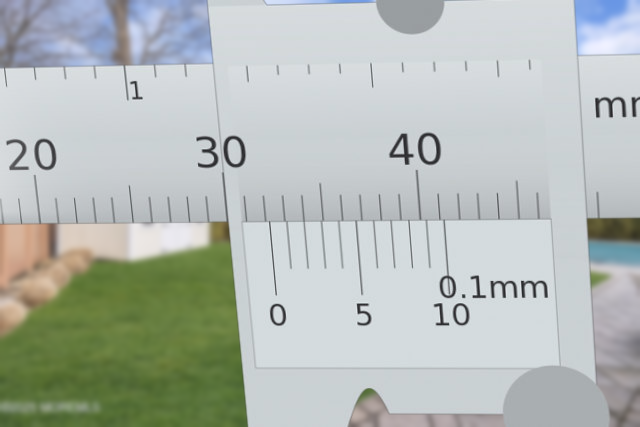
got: 32.2 mm
